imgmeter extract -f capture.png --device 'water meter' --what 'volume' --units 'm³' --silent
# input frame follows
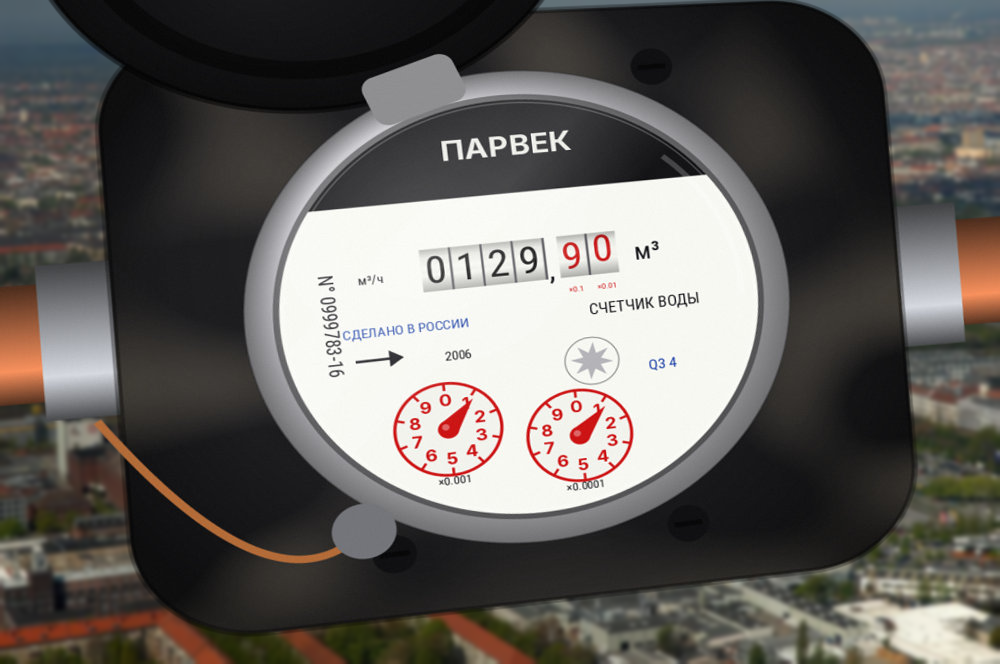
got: 129.9011 m³
